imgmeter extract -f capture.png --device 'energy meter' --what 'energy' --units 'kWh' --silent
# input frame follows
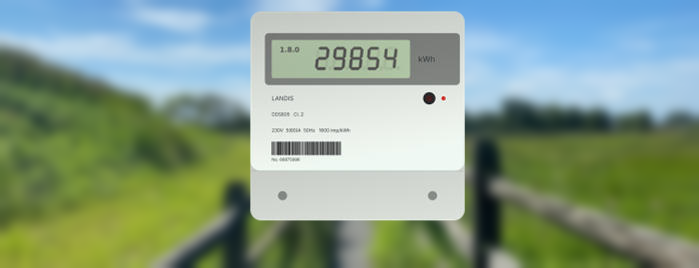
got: 29854 kWh
